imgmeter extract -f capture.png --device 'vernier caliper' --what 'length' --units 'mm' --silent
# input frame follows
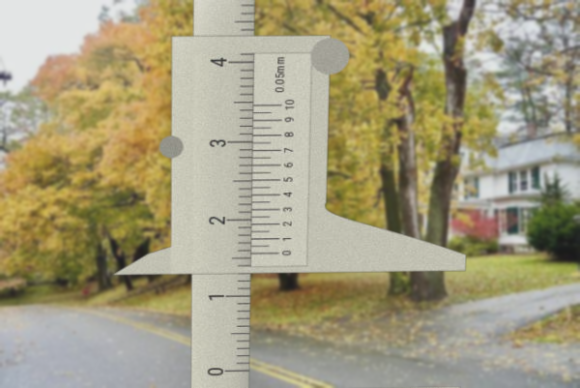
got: 15.6 mm
